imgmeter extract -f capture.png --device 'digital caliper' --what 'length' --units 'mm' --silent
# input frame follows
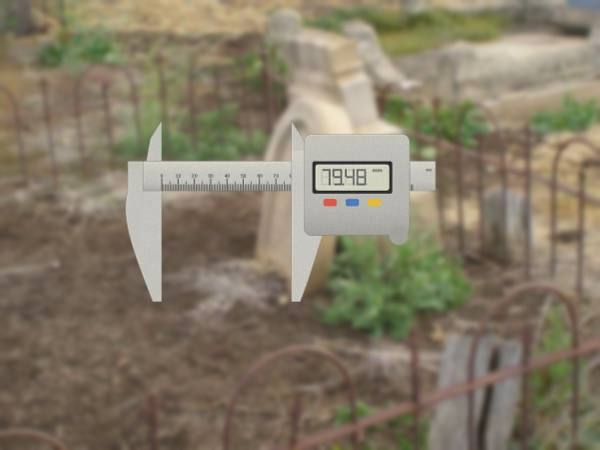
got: 79.48 mm
